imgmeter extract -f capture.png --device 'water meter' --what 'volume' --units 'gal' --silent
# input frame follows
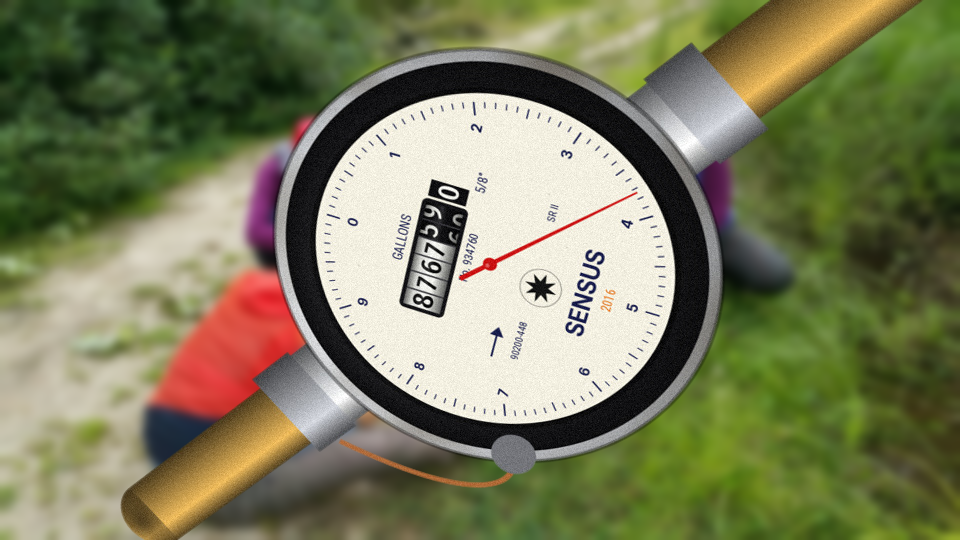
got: 8767593.7 gal
